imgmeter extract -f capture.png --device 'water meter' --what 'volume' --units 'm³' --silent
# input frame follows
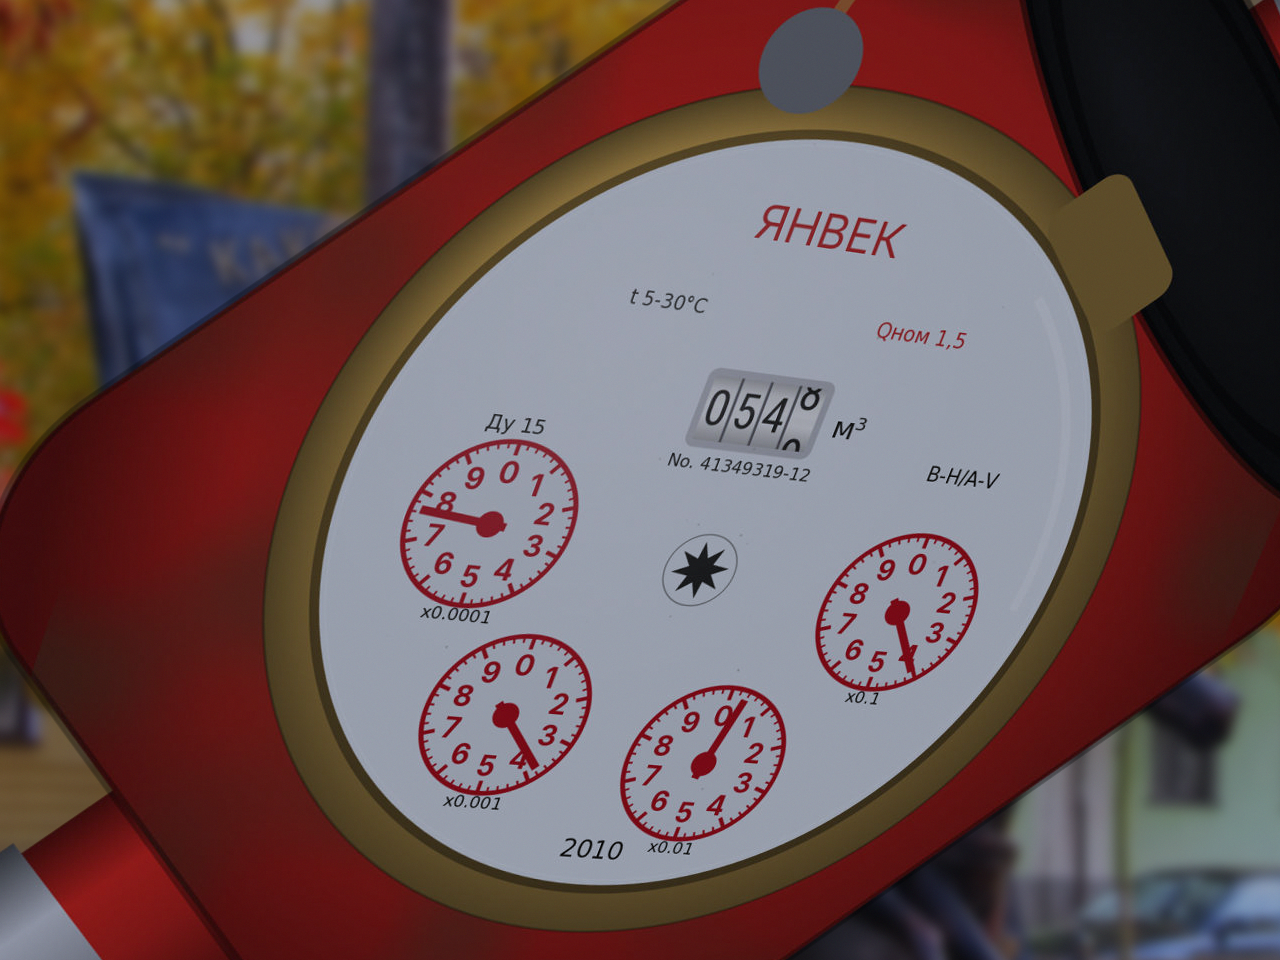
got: 548.4037 m³
